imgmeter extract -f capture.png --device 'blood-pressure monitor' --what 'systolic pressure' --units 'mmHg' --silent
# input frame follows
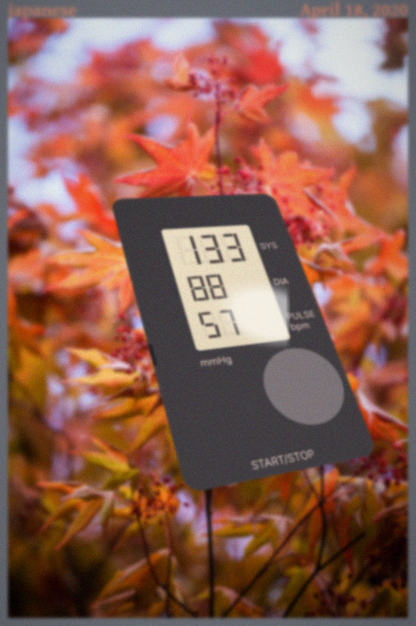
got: 133 mmHg
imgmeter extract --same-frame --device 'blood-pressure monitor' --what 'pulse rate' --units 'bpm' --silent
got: 57 bpm
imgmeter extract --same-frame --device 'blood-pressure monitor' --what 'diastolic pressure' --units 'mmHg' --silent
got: 88 mmHg
